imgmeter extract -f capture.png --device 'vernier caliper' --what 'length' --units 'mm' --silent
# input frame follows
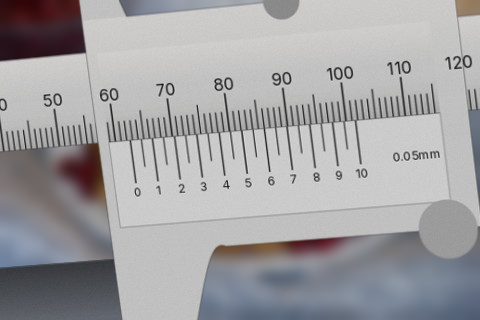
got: 62.6 mm
